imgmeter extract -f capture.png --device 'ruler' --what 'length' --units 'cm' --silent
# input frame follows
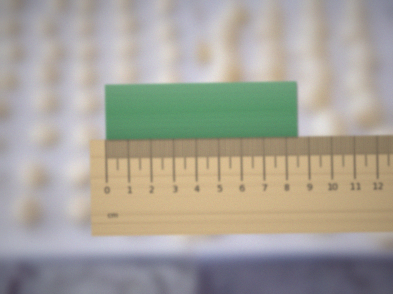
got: 8.5 cm
